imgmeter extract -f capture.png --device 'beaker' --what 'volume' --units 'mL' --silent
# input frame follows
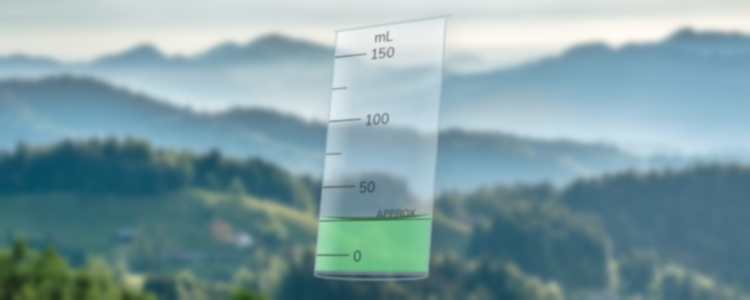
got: 25 mL
